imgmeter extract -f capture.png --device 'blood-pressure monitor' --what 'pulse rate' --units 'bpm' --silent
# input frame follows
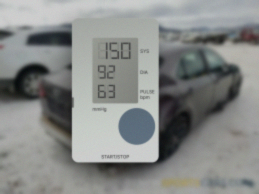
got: 63 bpm
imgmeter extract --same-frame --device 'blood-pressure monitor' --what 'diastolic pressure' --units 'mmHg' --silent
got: 92 mmHg
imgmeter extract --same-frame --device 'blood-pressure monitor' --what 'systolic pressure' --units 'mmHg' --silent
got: 150 mmHg
